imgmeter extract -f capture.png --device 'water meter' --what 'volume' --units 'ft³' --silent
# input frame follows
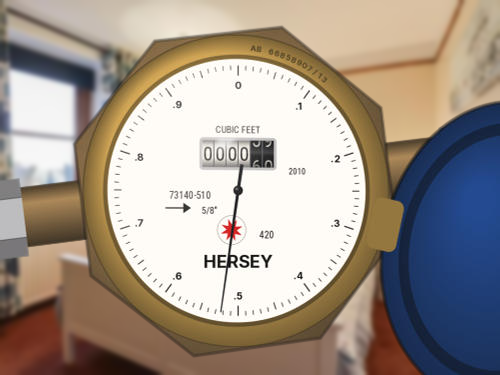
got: 59.52 ft³
